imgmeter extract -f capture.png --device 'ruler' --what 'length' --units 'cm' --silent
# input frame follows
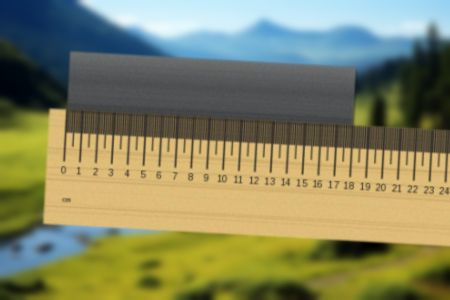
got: 18 cm
